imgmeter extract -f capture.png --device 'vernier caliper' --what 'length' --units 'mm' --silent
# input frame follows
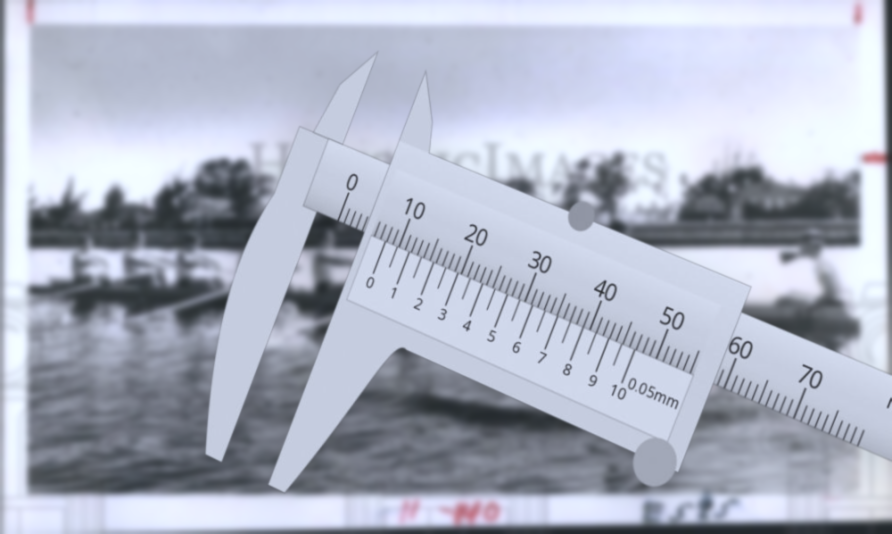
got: 7.8 mm
